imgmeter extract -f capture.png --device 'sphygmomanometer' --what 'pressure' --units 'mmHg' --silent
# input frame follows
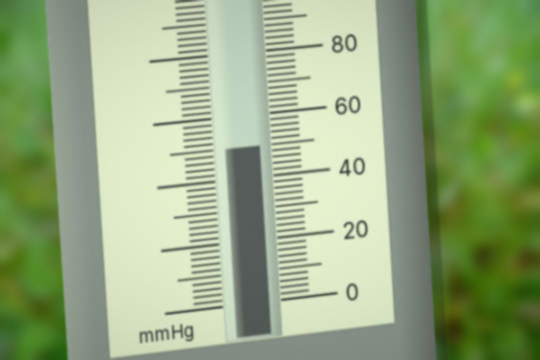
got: 50 mmHg
